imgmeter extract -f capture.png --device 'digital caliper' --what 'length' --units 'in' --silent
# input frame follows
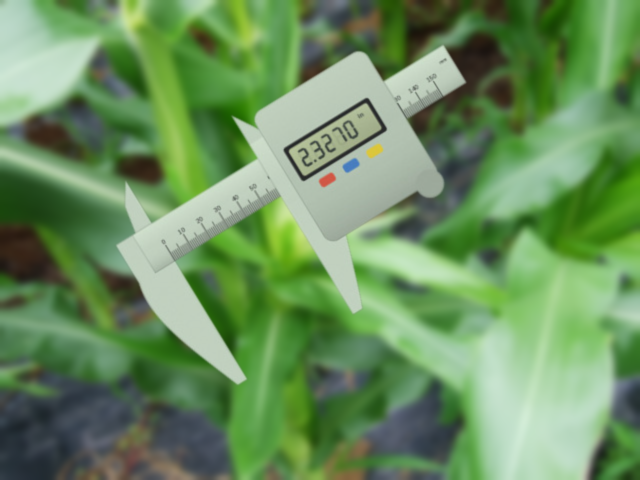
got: 2.3270 in
